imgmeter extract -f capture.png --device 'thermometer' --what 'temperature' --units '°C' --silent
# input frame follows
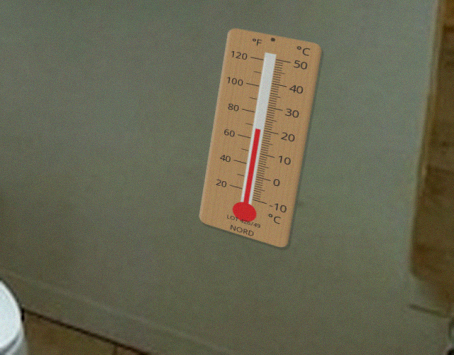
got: 20 °C
